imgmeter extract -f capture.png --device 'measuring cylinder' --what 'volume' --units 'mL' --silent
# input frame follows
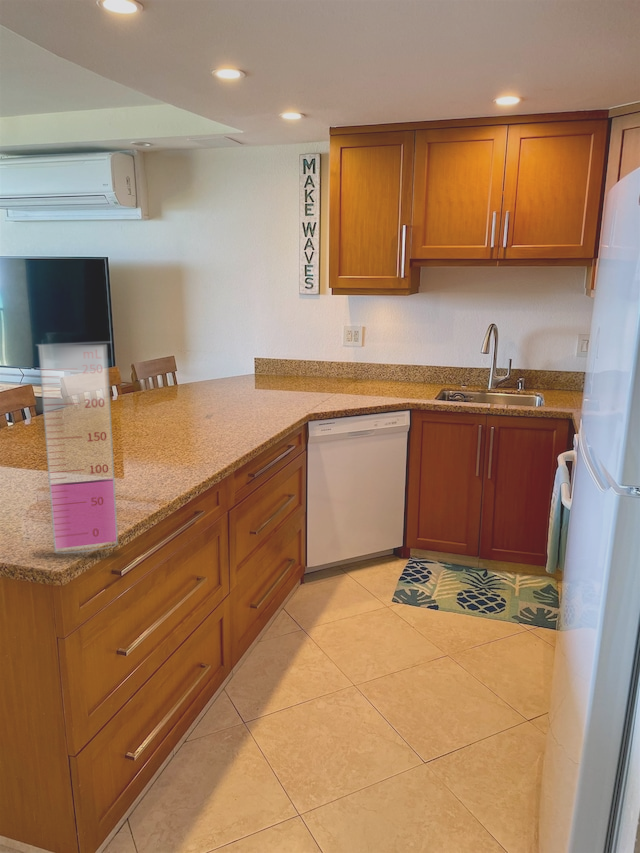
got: 80 mL
